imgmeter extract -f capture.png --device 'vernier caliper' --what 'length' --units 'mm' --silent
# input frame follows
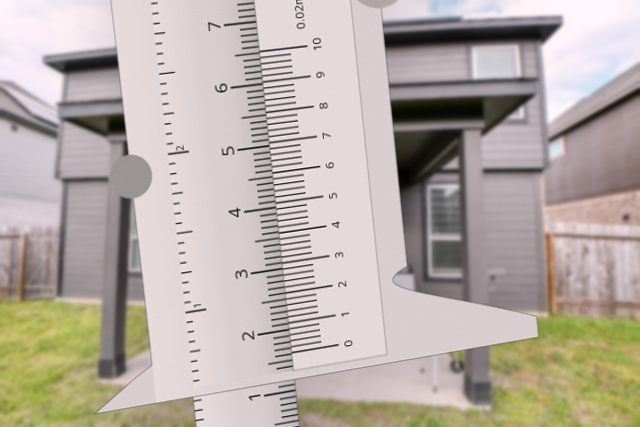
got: 16.2 mm
